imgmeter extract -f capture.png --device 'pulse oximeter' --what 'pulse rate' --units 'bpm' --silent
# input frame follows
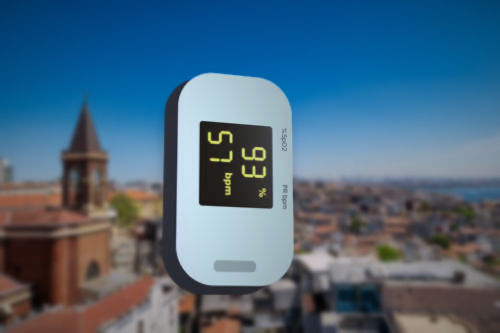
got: 57 bpm
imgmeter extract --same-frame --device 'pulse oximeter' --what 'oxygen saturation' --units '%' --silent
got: 93 %
